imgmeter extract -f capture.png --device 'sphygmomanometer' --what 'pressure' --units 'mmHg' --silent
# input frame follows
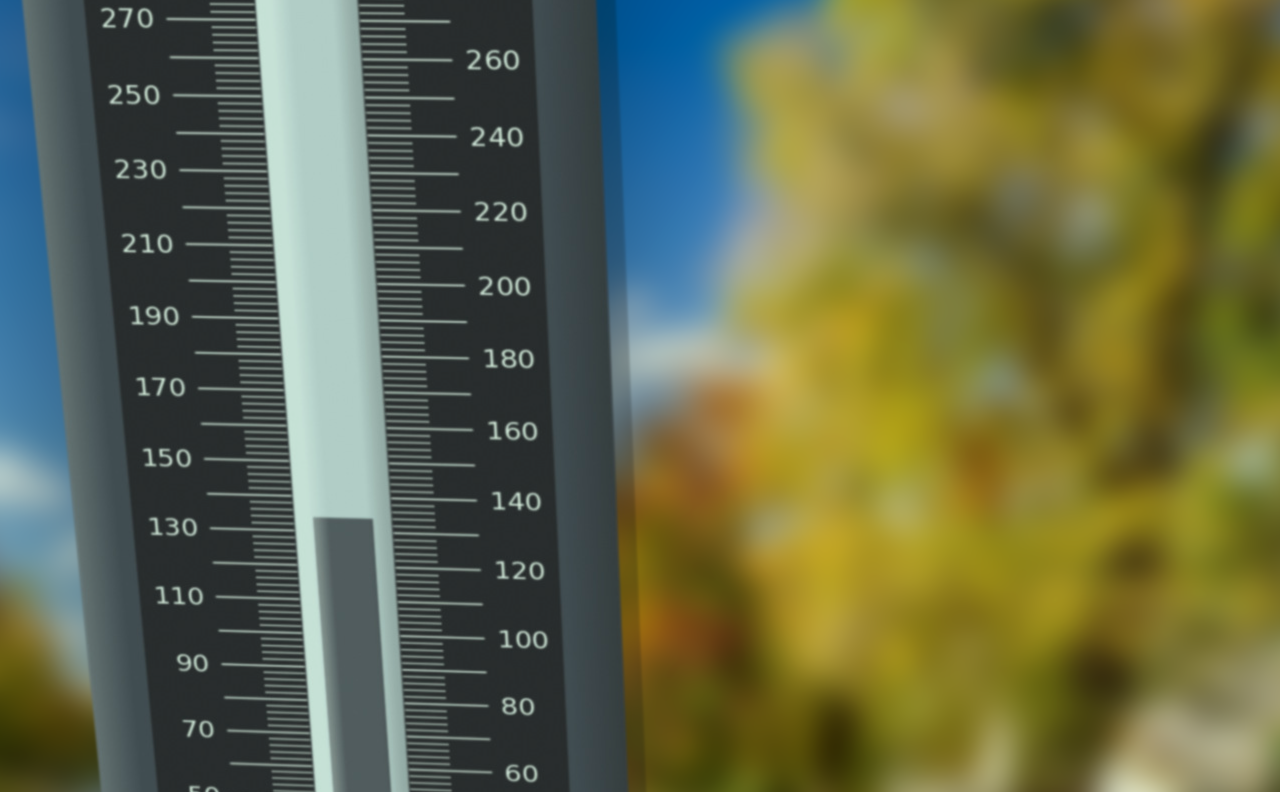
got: 134 mmHg
